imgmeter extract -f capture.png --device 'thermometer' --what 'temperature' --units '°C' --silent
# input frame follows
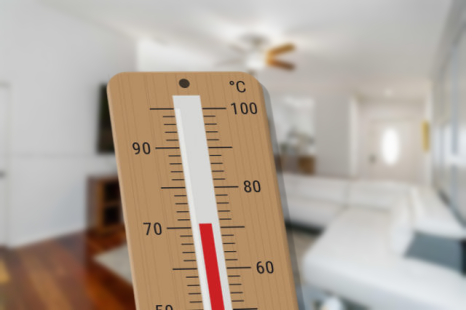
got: 71 °C
